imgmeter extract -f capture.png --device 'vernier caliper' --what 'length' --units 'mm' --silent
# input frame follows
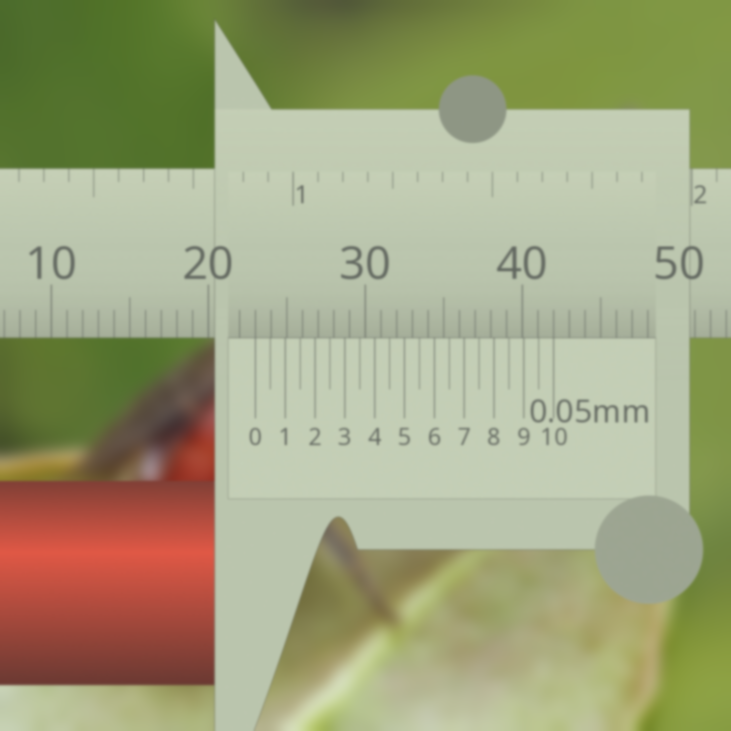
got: 23.0 mm
